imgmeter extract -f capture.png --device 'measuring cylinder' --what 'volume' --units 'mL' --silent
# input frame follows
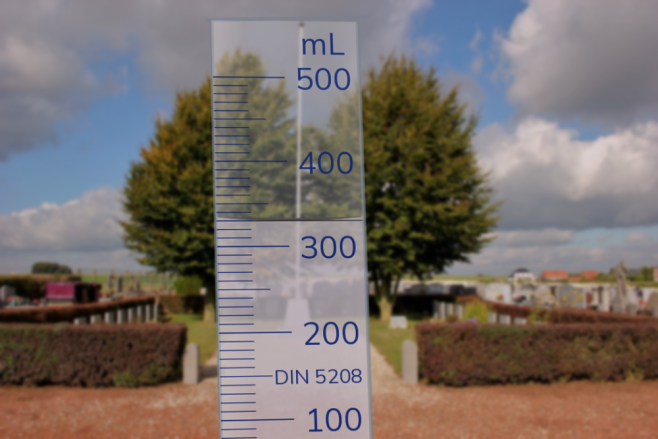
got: 330 mL
